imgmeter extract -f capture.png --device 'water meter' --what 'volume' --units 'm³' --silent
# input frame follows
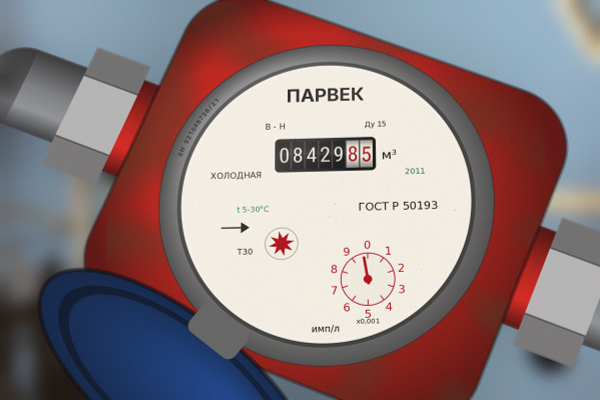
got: 8429.849 m³
